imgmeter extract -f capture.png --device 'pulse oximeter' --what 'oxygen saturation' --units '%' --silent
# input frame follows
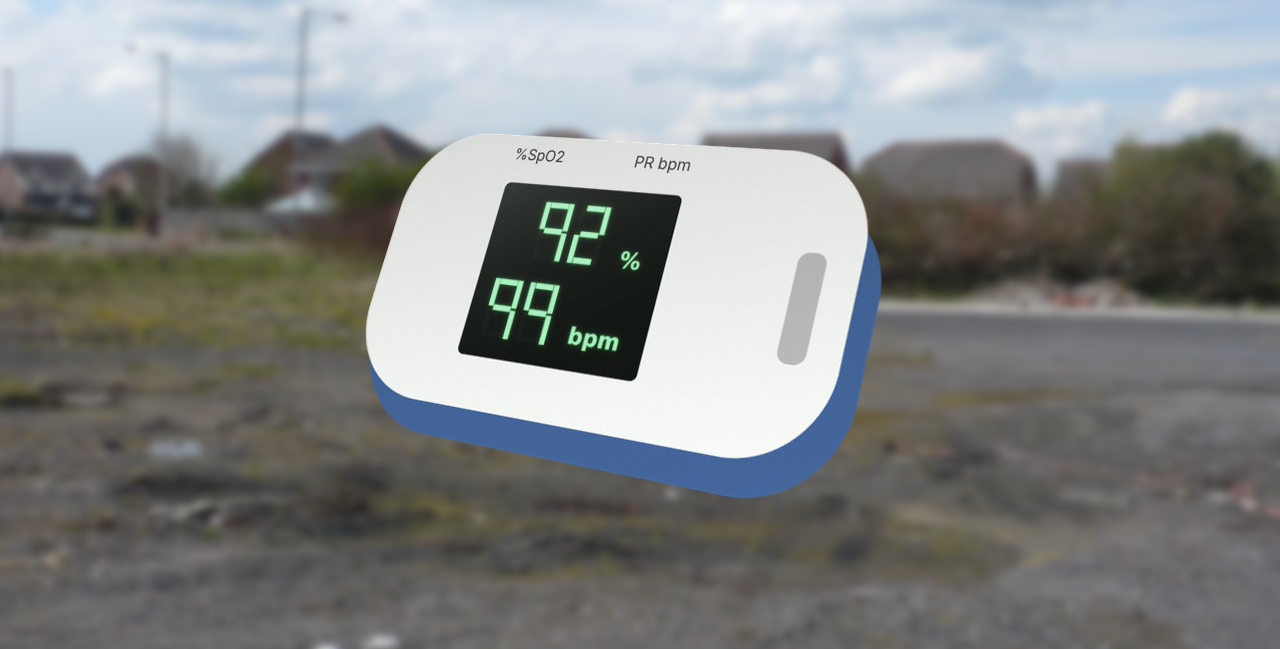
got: 92 %
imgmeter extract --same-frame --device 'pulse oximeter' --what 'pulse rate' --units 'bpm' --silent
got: 99 bpm
